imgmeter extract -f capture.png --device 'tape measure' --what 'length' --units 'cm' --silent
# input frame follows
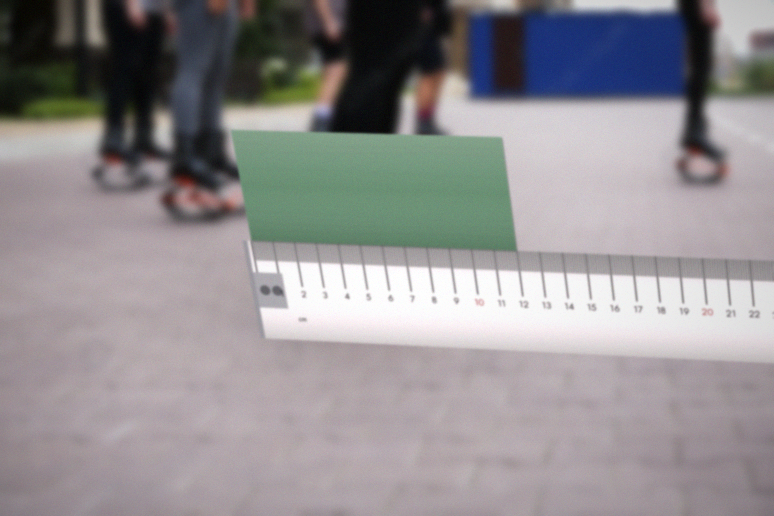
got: 12 cm
